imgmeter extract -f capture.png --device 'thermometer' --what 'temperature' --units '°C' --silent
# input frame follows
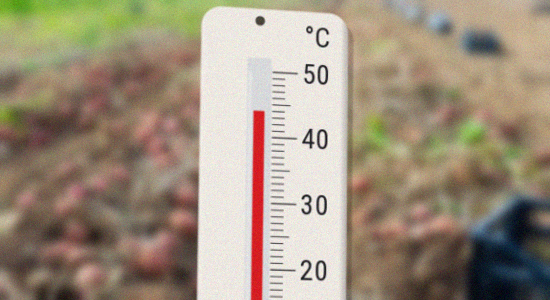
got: 44 °C
